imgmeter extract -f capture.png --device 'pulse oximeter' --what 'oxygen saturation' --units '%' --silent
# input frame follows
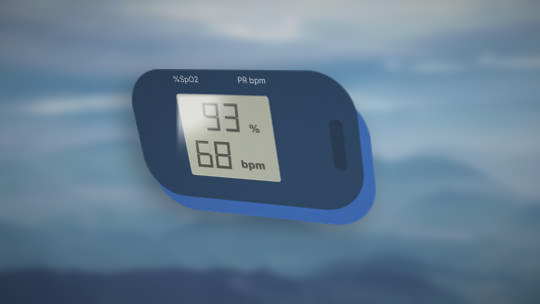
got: 93 %
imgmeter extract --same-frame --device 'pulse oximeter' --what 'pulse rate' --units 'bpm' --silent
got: 68 bpm
